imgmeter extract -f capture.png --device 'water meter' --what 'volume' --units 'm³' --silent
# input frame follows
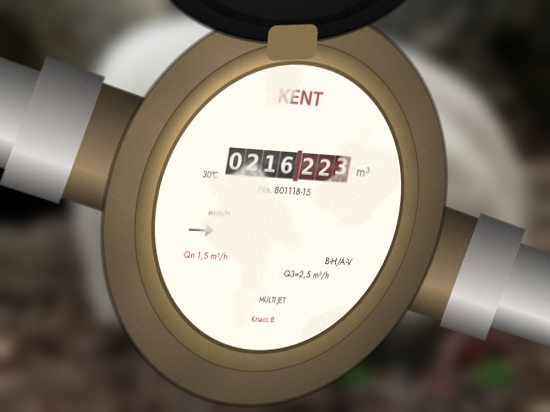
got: 216.223 m³
